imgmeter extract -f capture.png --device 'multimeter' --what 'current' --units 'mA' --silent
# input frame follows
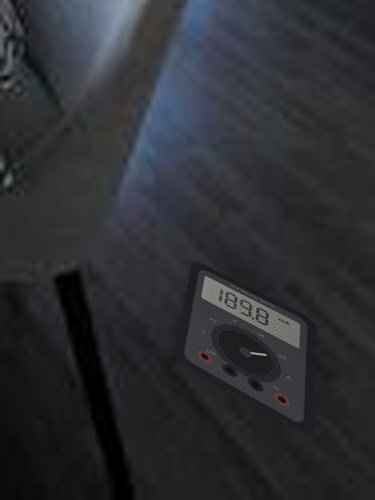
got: 189.8 mA
